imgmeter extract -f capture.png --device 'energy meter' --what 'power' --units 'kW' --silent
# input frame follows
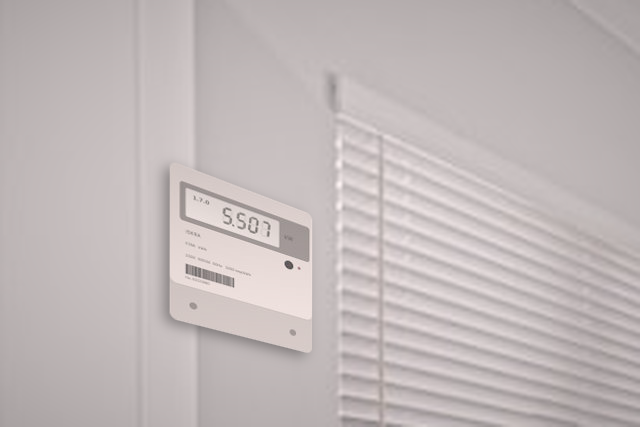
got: 5.507 kW
